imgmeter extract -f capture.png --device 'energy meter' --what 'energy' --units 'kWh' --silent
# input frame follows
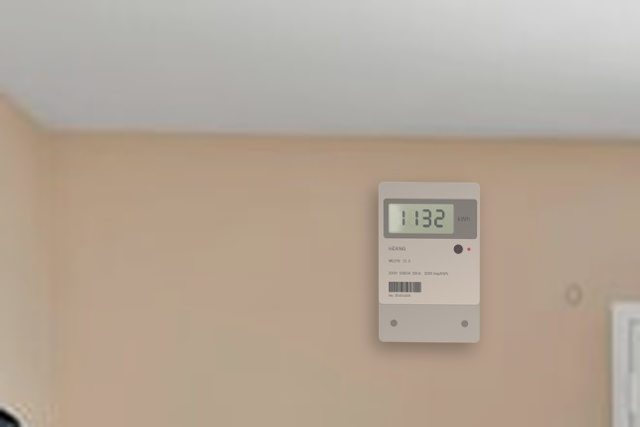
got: 1132 kWh
